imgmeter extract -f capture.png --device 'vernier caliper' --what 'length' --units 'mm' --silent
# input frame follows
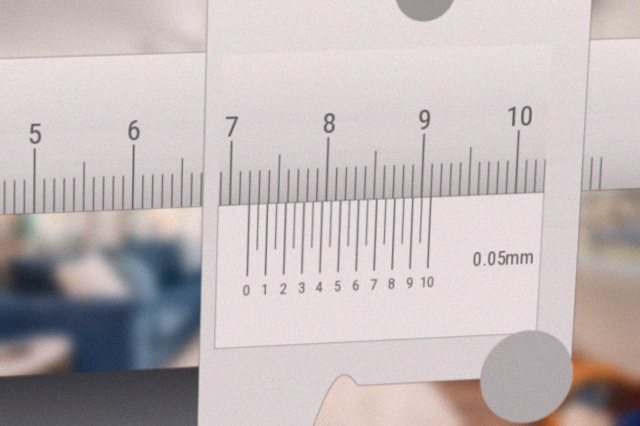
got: 72.0 mm
